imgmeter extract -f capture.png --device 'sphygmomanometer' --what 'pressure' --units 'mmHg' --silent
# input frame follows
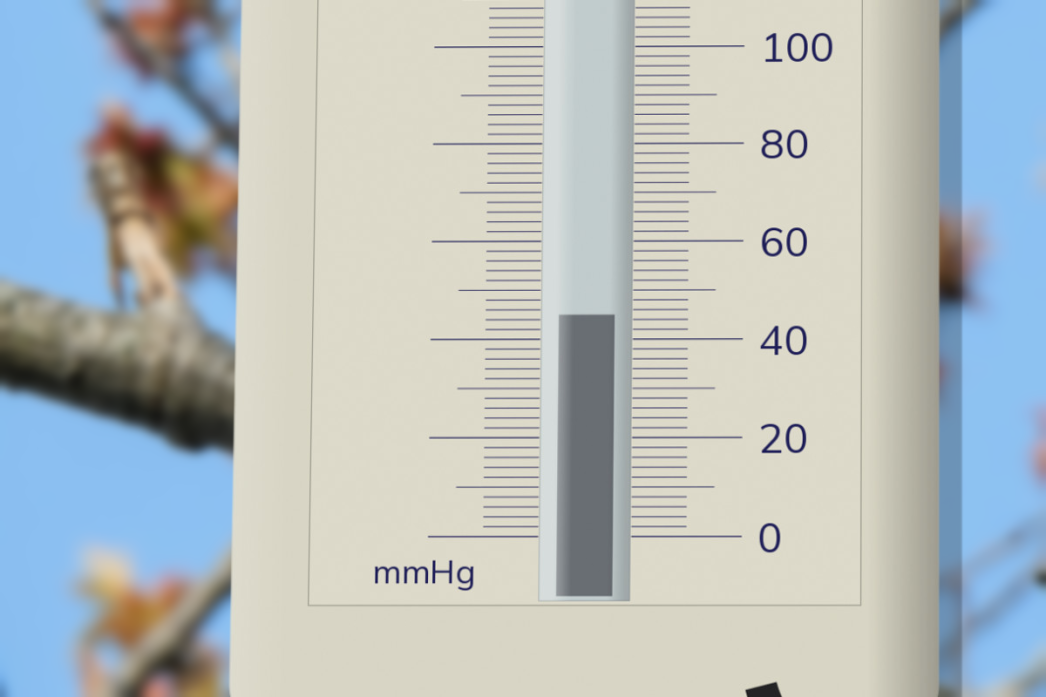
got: 45 mmHg
